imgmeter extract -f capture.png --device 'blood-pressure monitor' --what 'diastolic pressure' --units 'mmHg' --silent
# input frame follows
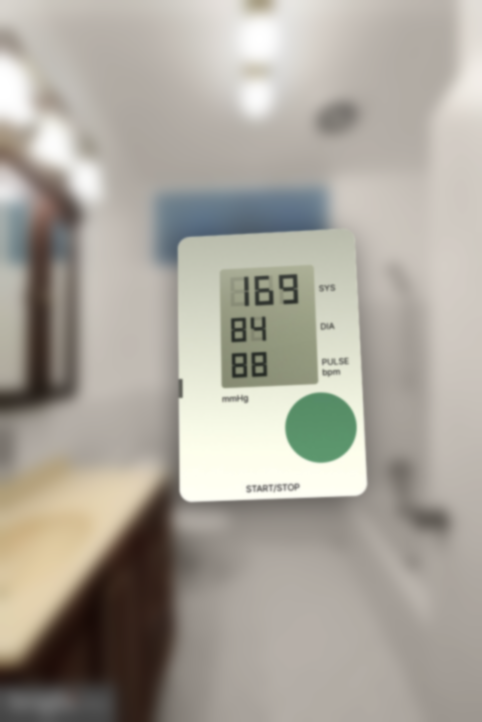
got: 84 mmHg
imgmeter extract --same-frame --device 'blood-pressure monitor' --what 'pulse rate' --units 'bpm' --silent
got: 88 bpm
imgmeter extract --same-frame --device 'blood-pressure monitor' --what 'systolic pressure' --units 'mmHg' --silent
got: 169 mmHg
